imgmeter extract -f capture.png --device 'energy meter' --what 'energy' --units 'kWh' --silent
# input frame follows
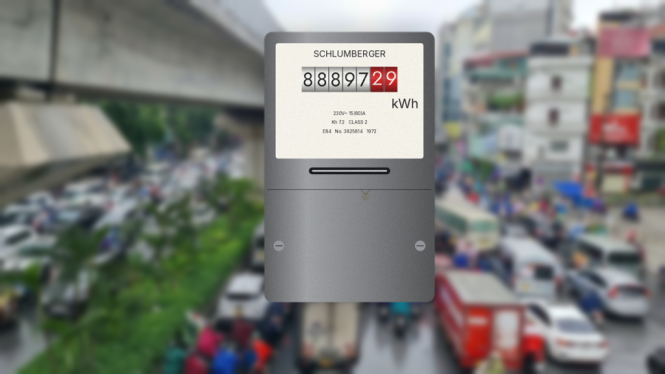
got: 88897.29 kWh
